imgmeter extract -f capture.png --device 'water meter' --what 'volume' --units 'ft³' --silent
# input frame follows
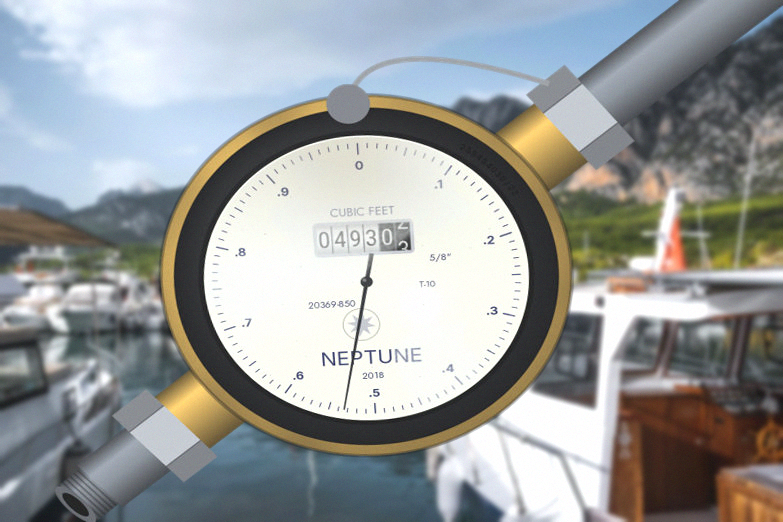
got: 49302.53 ft³
